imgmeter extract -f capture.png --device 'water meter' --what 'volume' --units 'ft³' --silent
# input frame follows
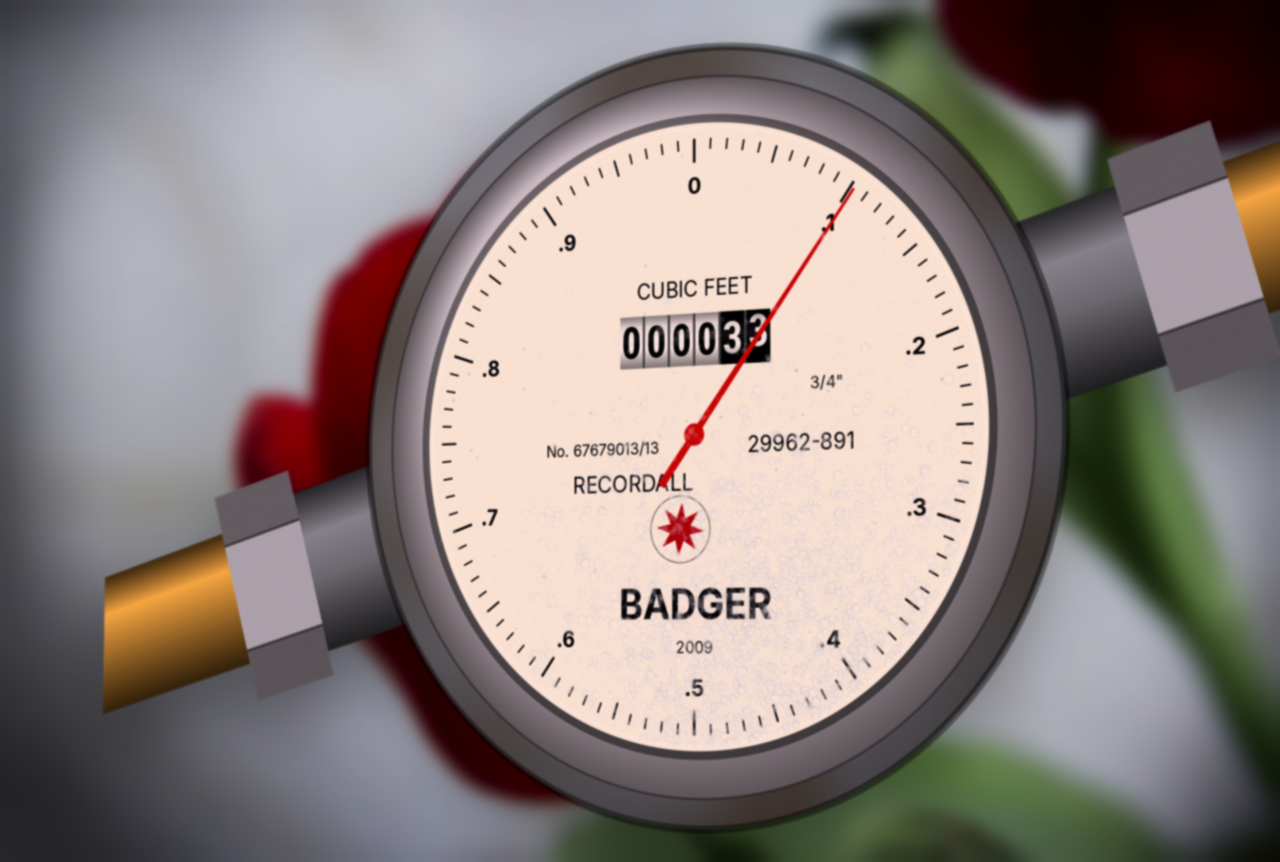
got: 33.10 ft³
